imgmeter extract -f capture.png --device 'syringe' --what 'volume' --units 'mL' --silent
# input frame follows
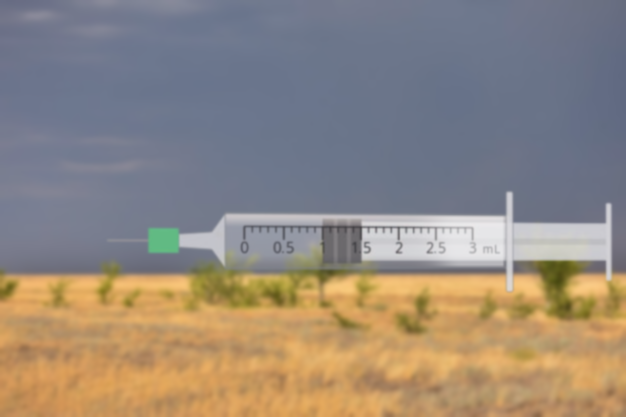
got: 1 mL
